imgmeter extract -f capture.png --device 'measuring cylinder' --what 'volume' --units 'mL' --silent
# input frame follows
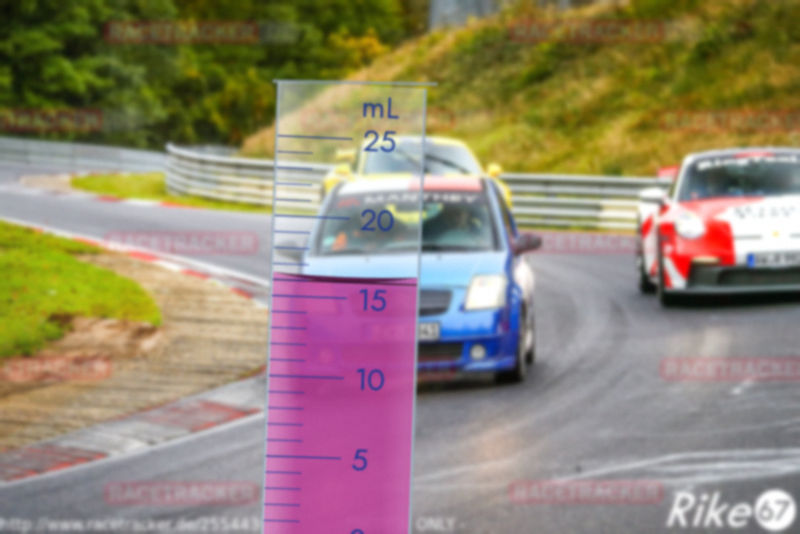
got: 16 mL
